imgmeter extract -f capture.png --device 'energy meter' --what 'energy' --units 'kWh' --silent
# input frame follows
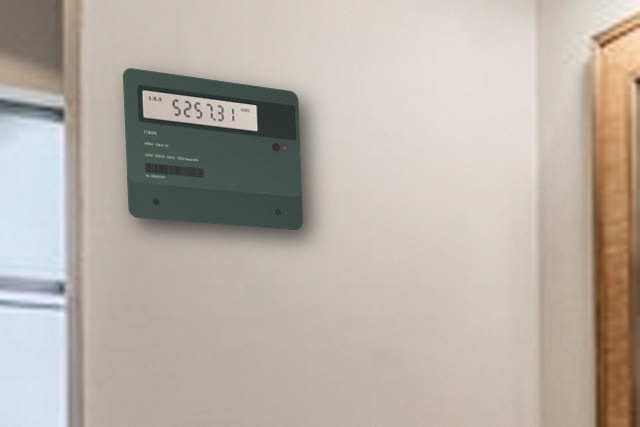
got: 5257.31 kWh
